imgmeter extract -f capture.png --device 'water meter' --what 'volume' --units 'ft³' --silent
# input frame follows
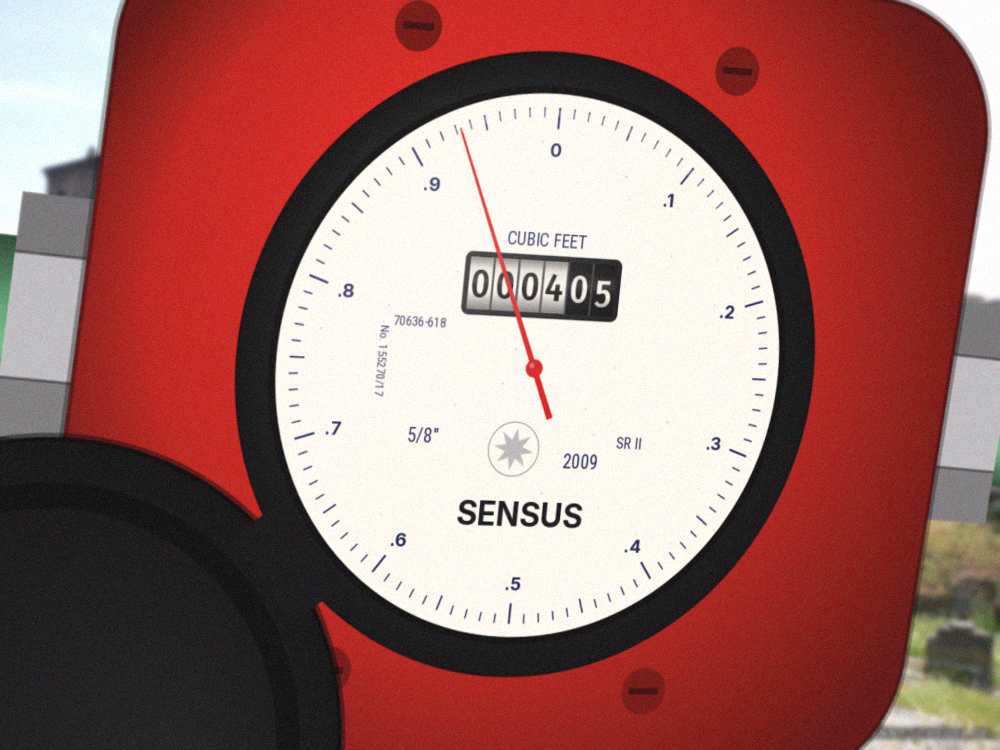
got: 404.93 ft³
